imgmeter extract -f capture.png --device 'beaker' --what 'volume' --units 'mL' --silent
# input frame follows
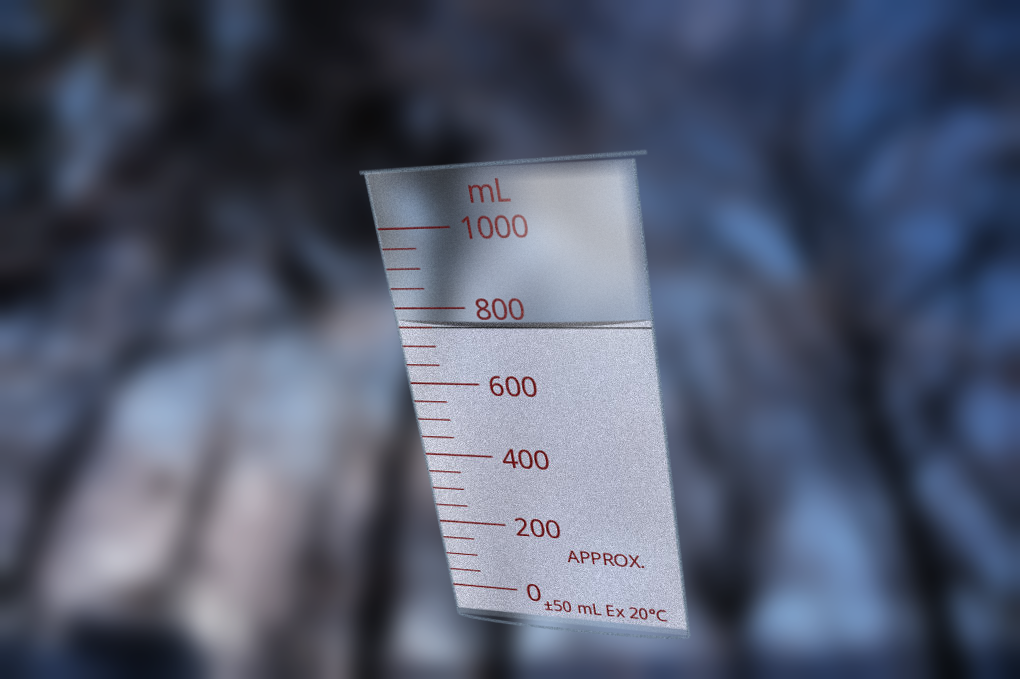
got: 750 mL
